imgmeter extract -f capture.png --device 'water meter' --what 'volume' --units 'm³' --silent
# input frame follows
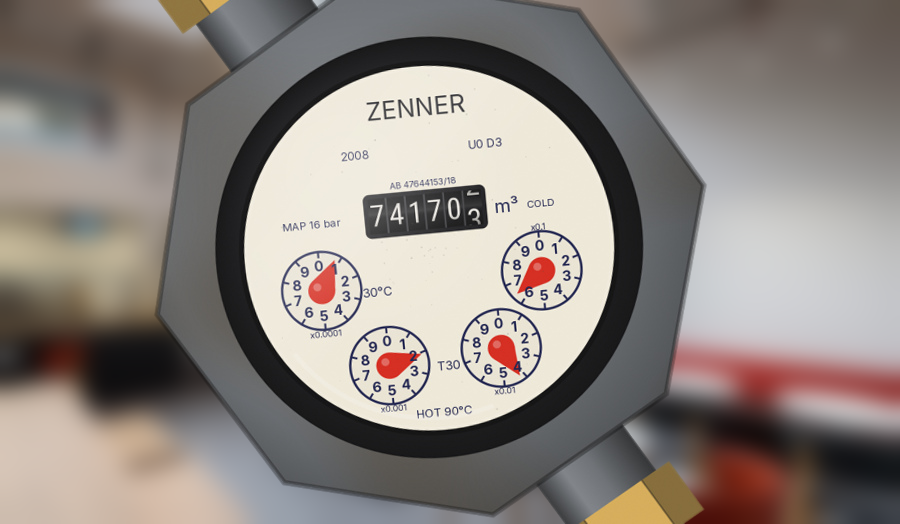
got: 741702.6420 m³
